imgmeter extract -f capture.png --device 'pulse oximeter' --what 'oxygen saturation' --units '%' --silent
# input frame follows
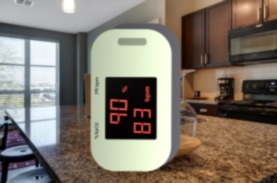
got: 90 %
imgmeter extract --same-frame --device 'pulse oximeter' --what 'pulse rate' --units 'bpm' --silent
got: 83 bpm
